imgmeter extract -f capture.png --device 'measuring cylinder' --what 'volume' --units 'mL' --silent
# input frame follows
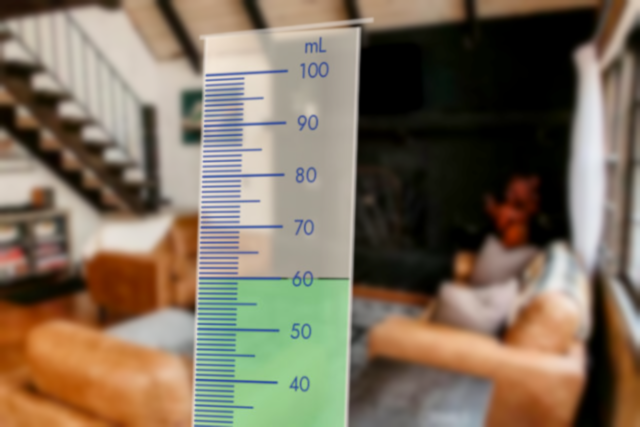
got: 60 mL
